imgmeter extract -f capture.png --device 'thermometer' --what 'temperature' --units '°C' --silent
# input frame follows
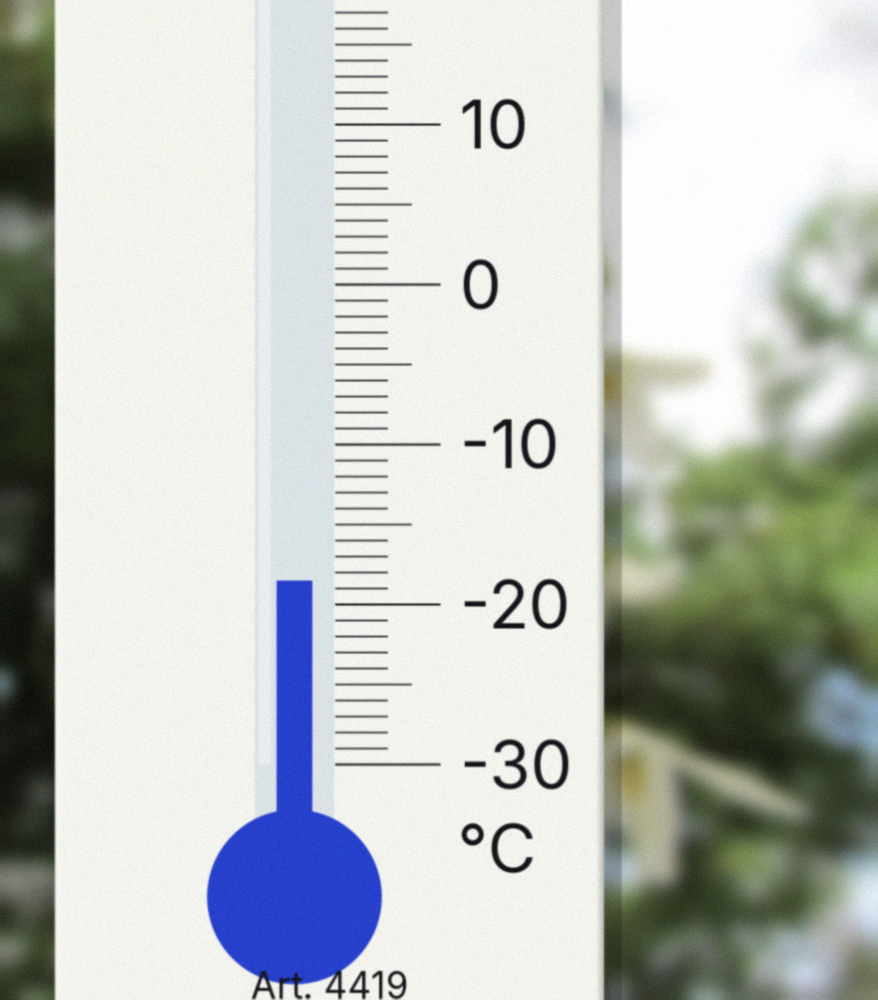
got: -18.5 °C
